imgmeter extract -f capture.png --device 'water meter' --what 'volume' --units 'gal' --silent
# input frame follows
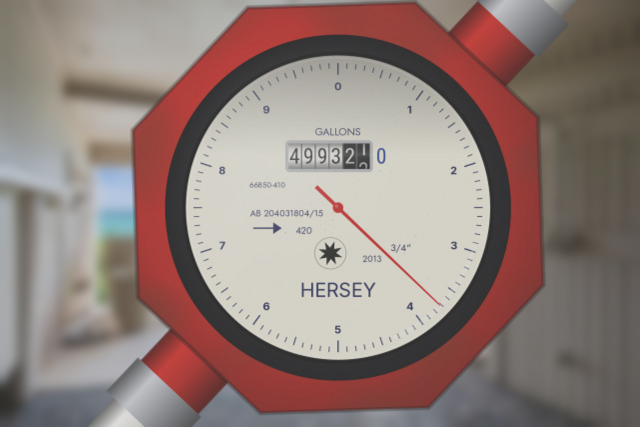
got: 4993213.7 gal
